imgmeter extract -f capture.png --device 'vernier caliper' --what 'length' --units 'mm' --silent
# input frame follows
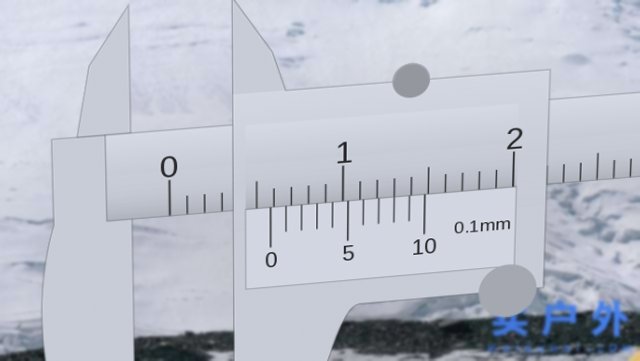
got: 5.8 mm
